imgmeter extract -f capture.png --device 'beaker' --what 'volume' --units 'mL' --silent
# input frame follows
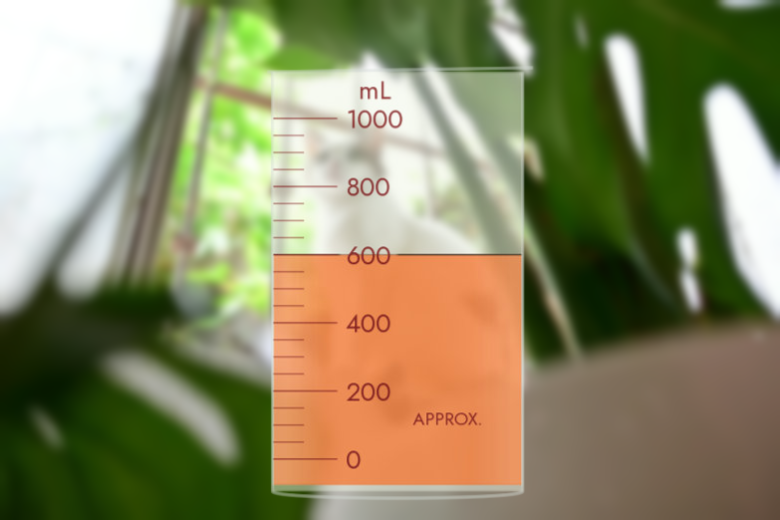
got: 600 mL
